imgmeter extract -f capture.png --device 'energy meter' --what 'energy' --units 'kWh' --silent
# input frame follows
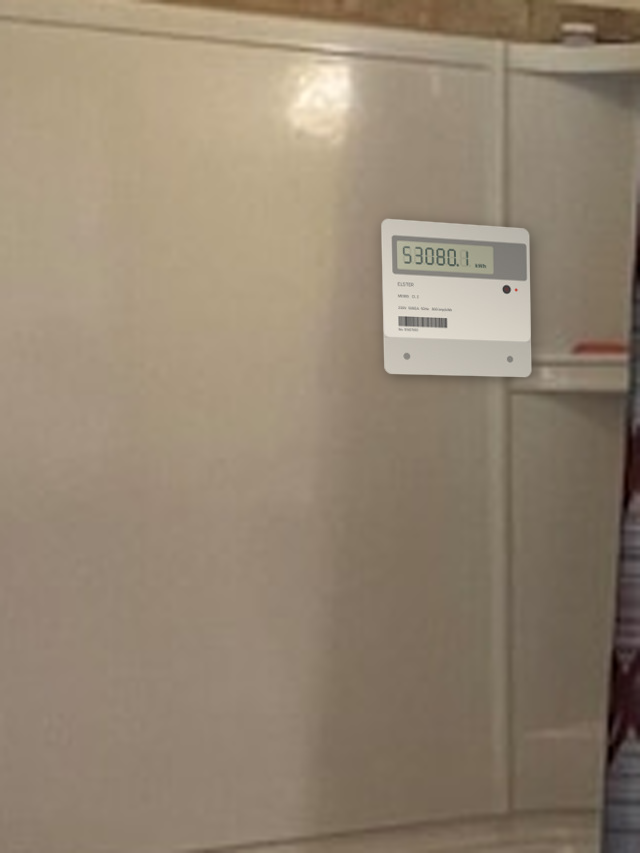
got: 53080.1 kWh
